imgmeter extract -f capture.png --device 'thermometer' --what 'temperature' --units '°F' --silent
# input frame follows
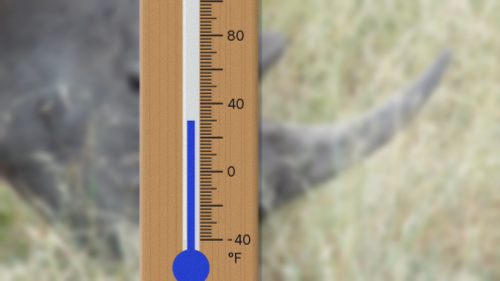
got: 30 °F
